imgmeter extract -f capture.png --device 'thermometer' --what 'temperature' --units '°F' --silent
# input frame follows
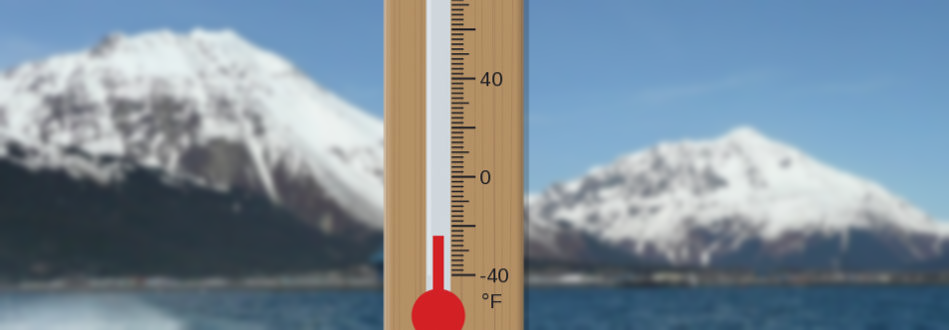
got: -24 °F
